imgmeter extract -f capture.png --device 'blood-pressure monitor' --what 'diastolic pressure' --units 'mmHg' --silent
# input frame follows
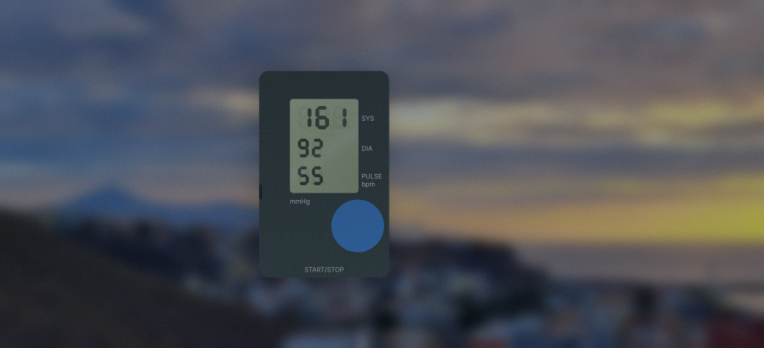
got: 92 mmHg
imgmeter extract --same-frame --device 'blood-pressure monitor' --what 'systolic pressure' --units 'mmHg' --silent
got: 161 mmHg
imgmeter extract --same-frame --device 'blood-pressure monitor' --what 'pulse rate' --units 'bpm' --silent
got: 55 bpm
